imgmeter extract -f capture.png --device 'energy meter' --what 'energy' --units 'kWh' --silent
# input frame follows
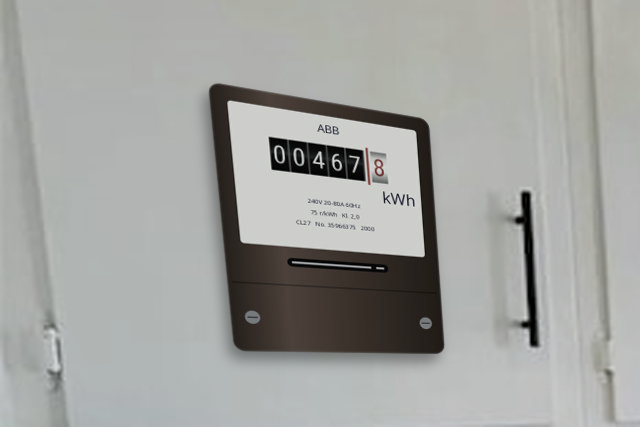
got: 467.8 kWh
